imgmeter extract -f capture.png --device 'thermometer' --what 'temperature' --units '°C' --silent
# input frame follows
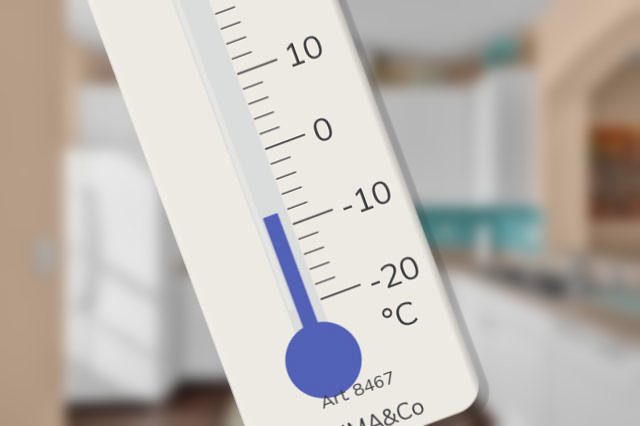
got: -8 °C
